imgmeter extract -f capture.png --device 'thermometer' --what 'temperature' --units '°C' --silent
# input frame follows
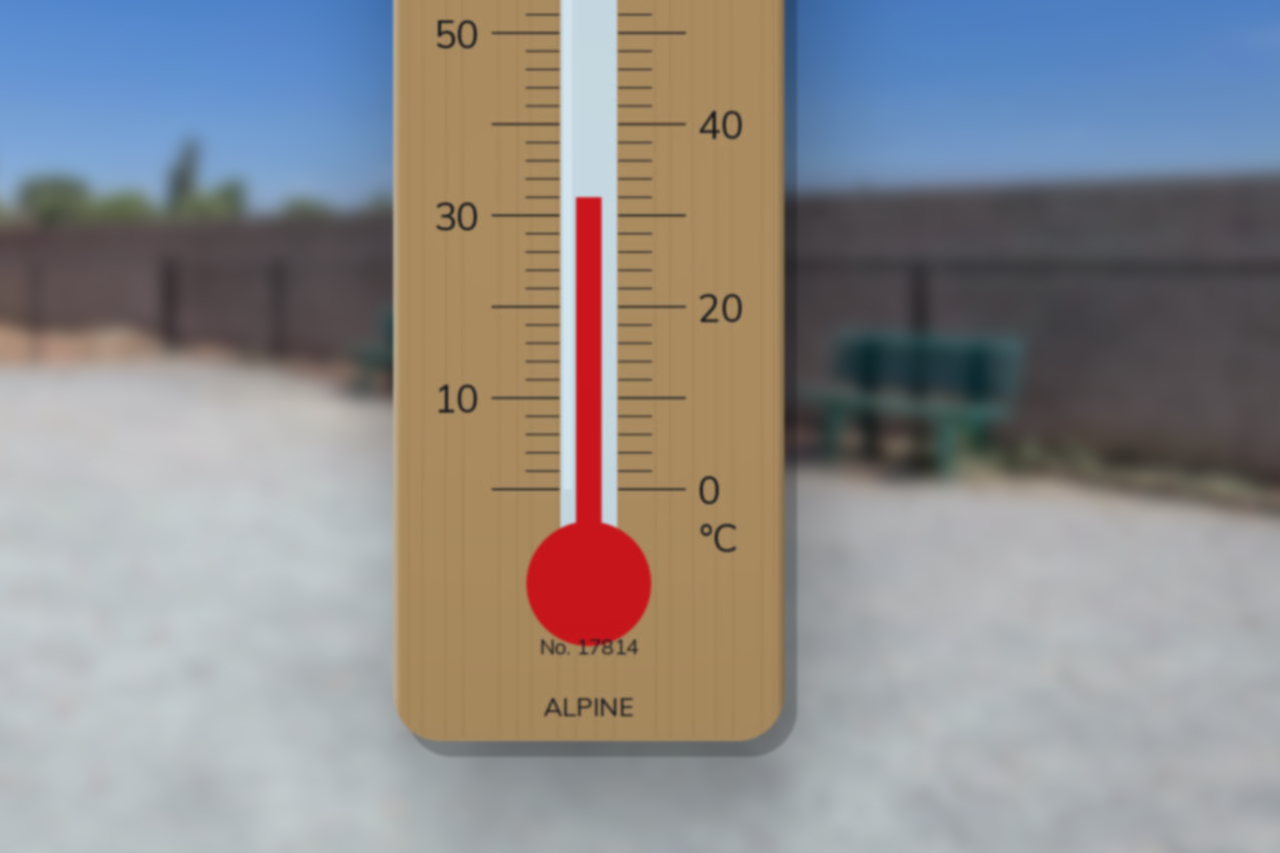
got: 32 °C
